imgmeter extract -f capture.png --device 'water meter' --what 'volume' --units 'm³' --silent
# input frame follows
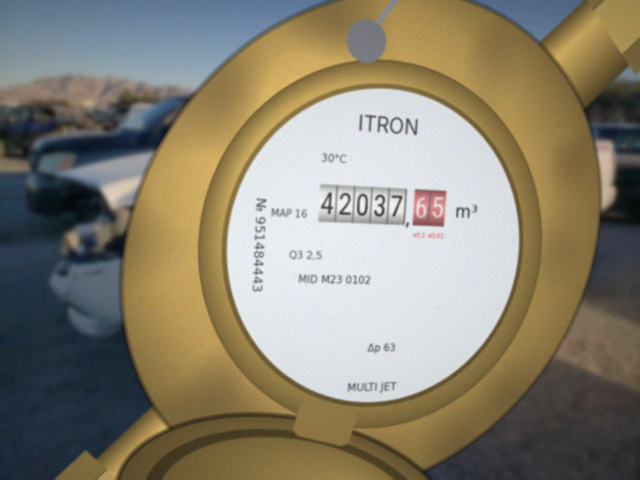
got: 42037.65 m³
